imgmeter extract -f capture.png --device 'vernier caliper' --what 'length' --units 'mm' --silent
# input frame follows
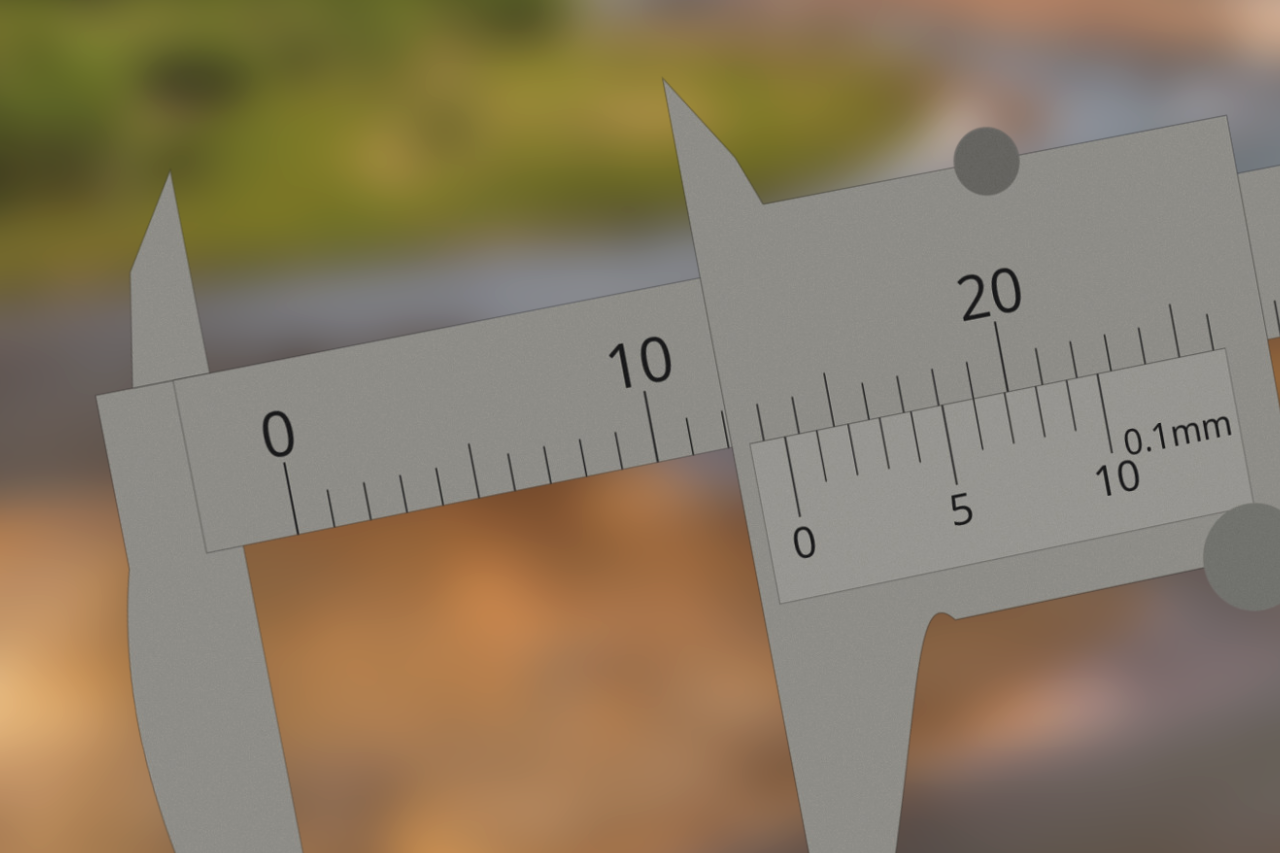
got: 13.6 mm
